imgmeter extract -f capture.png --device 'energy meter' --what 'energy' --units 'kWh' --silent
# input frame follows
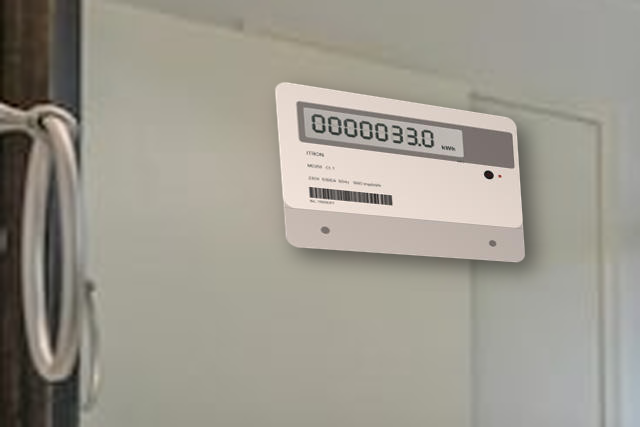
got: 33.0 kWh
